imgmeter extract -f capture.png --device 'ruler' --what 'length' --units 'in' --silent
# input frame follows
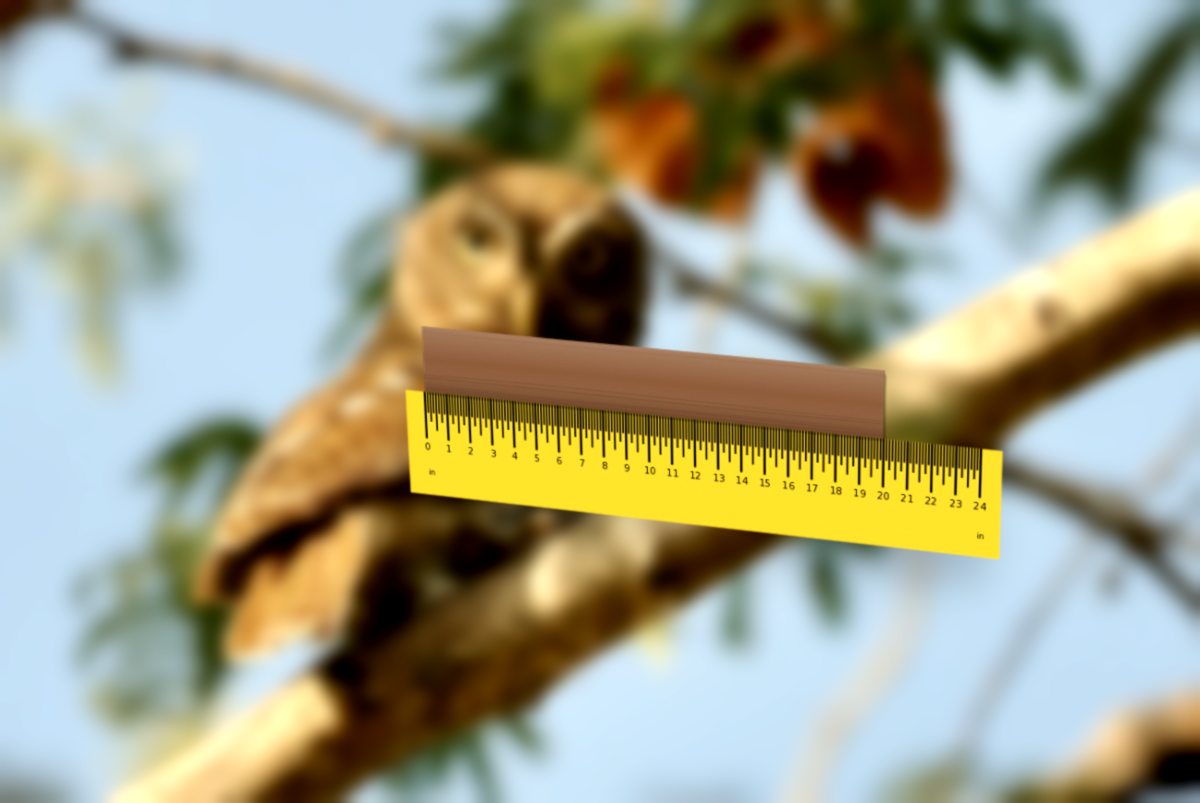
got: 20 in
